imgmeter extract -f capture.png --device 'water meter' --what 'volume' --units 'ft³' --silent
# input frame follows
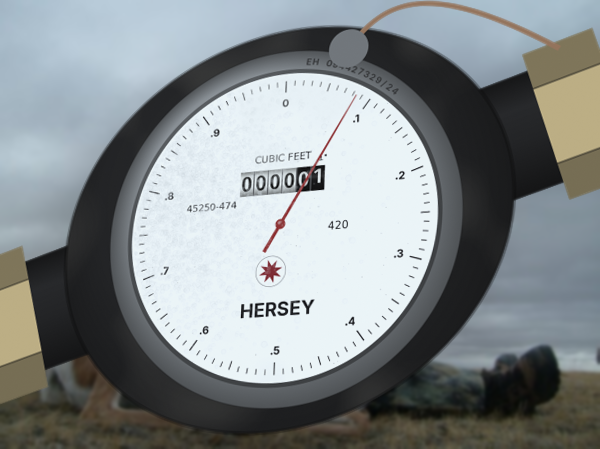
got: 1.08 ft³
